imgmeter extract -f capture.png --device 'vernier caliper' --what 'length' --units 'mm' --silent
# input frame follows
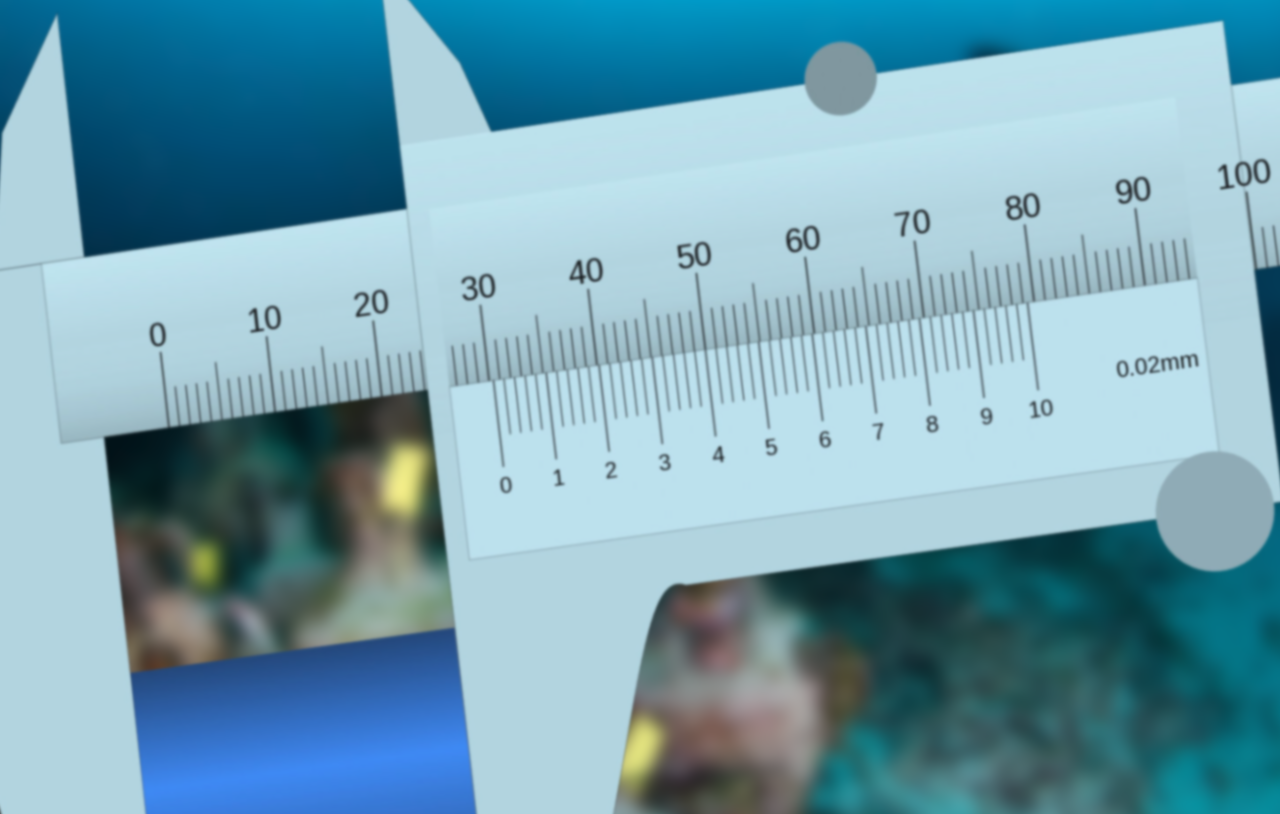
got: 30.4 mm
